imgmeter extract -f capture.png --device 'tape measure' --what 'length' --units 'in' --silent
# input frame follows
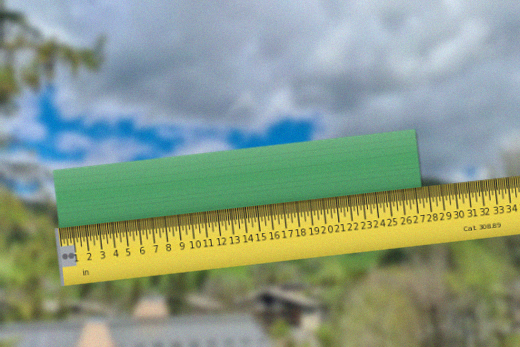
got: 27.5 in
